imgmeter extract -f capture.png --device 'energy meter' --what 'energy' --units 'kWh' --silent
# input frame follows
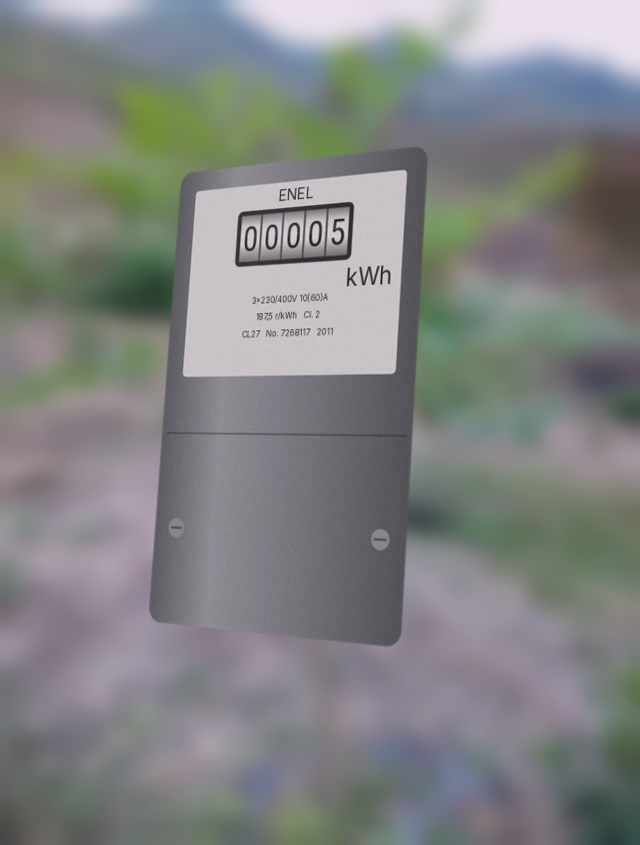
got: 5 kWh
